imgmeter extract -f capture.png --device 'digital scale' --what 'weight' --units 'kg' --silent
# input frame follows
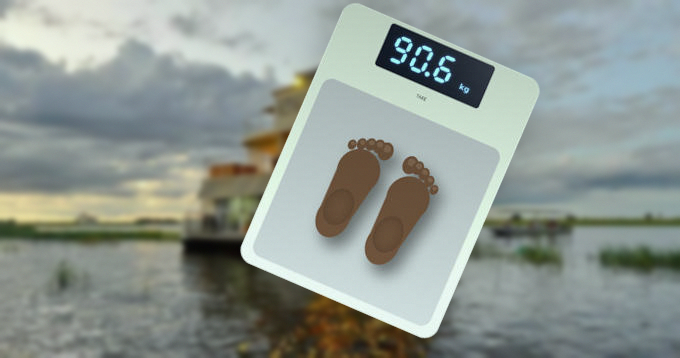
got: 90.6 kg
